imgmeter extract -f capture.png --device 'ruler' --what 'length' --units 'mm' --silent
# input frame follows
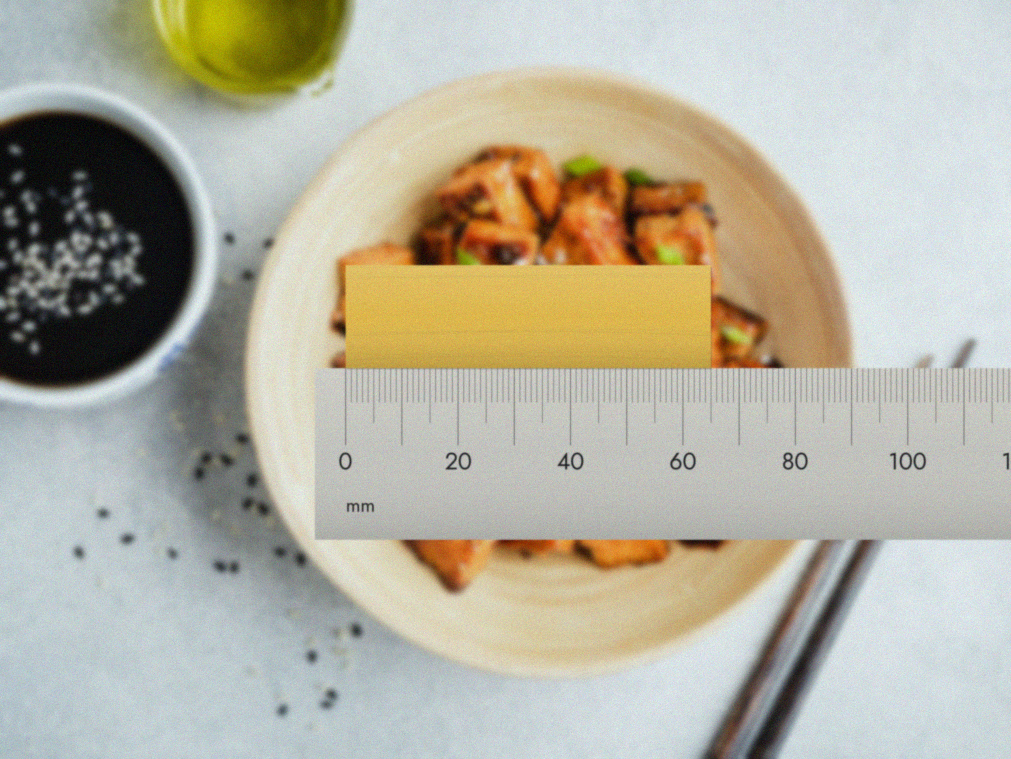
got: 65 mm
